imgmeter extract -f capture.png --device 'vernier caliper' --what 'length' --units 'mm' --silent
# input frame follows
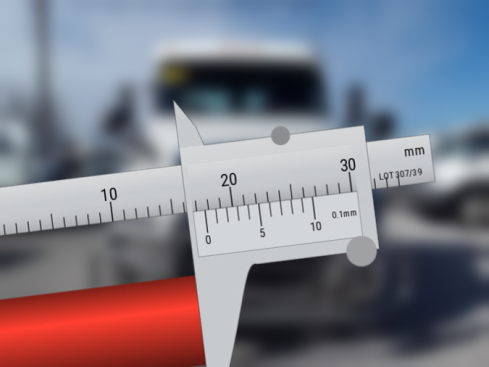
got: 17.7 mm
